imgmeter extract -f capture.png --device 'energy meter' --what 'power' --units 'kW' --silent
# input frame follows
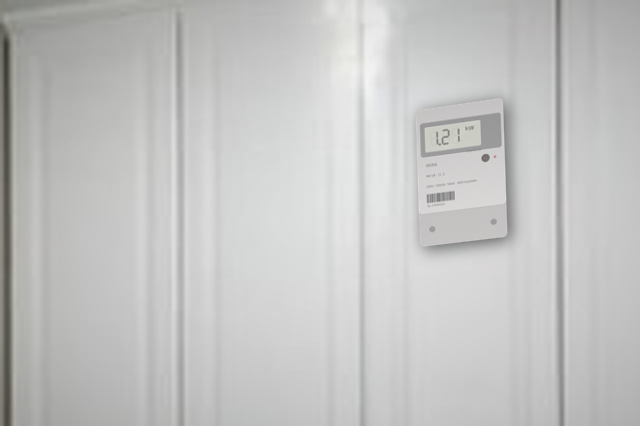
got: 1.21 kW
